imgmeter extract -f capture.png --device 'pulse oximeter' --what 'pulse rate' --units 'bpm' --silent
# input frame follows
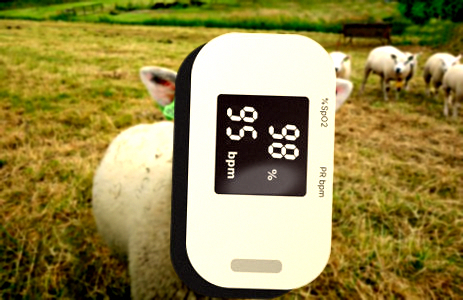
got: 95 bpm
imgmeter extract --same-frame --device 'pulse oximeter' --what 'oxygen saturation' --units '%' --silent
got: 98 %
